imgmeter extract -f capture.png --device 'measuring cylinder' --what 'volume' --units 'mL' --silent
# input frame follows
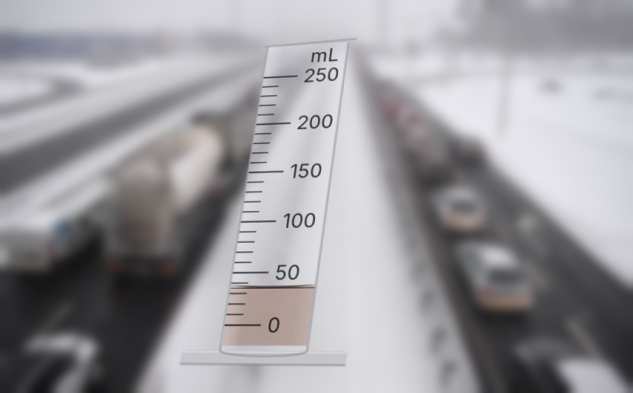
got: 35 mL
